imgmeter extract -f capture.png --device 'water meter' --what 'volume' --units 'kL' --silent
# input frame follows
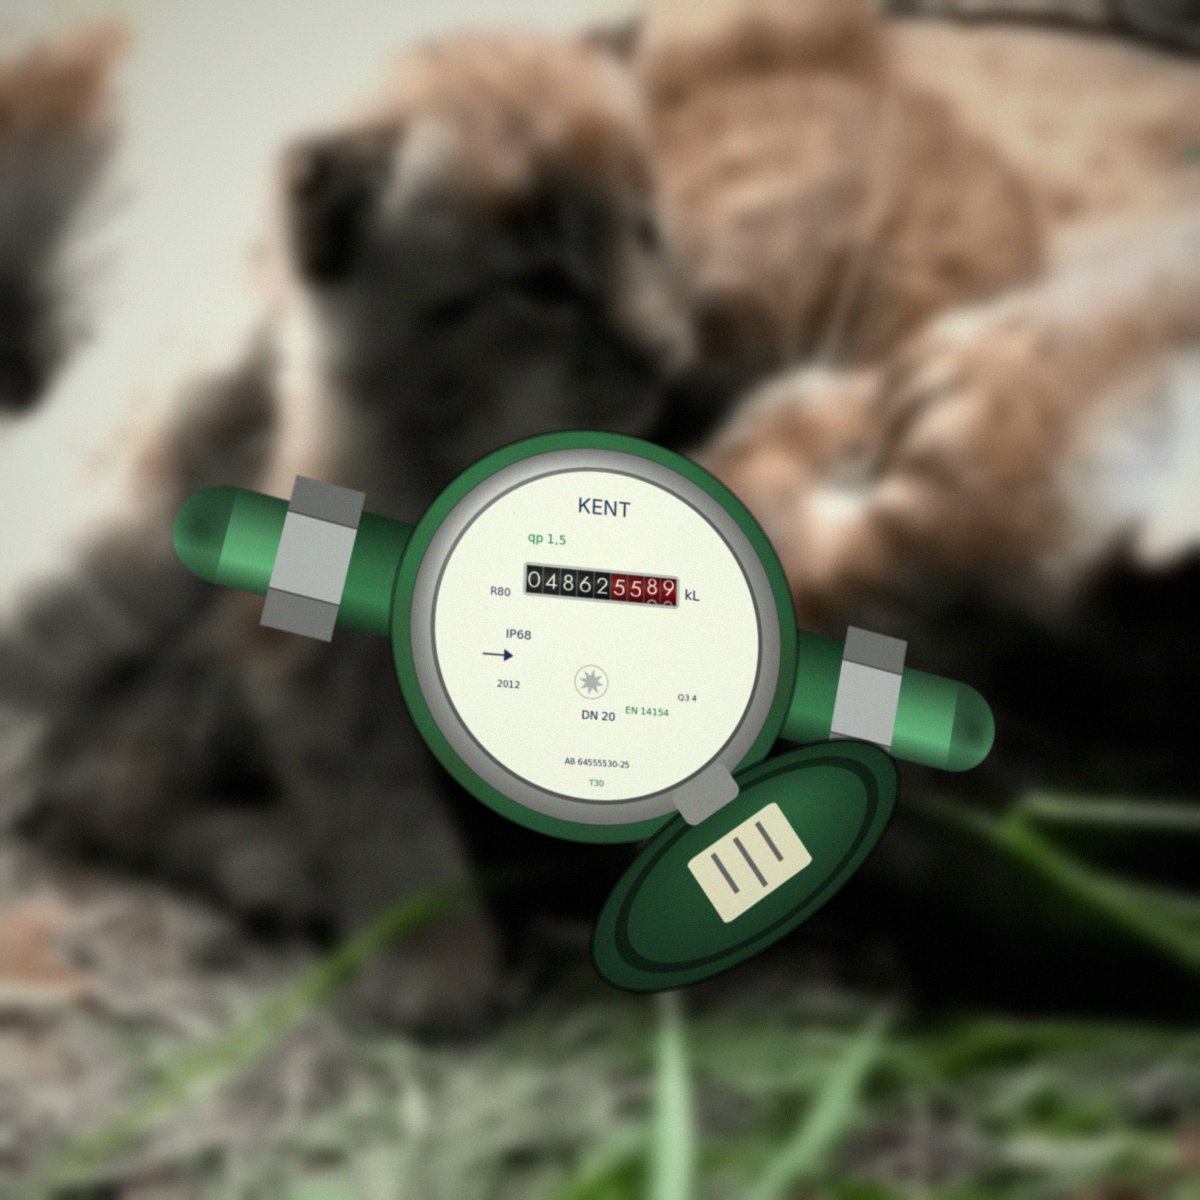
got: 4862.5589 kL
